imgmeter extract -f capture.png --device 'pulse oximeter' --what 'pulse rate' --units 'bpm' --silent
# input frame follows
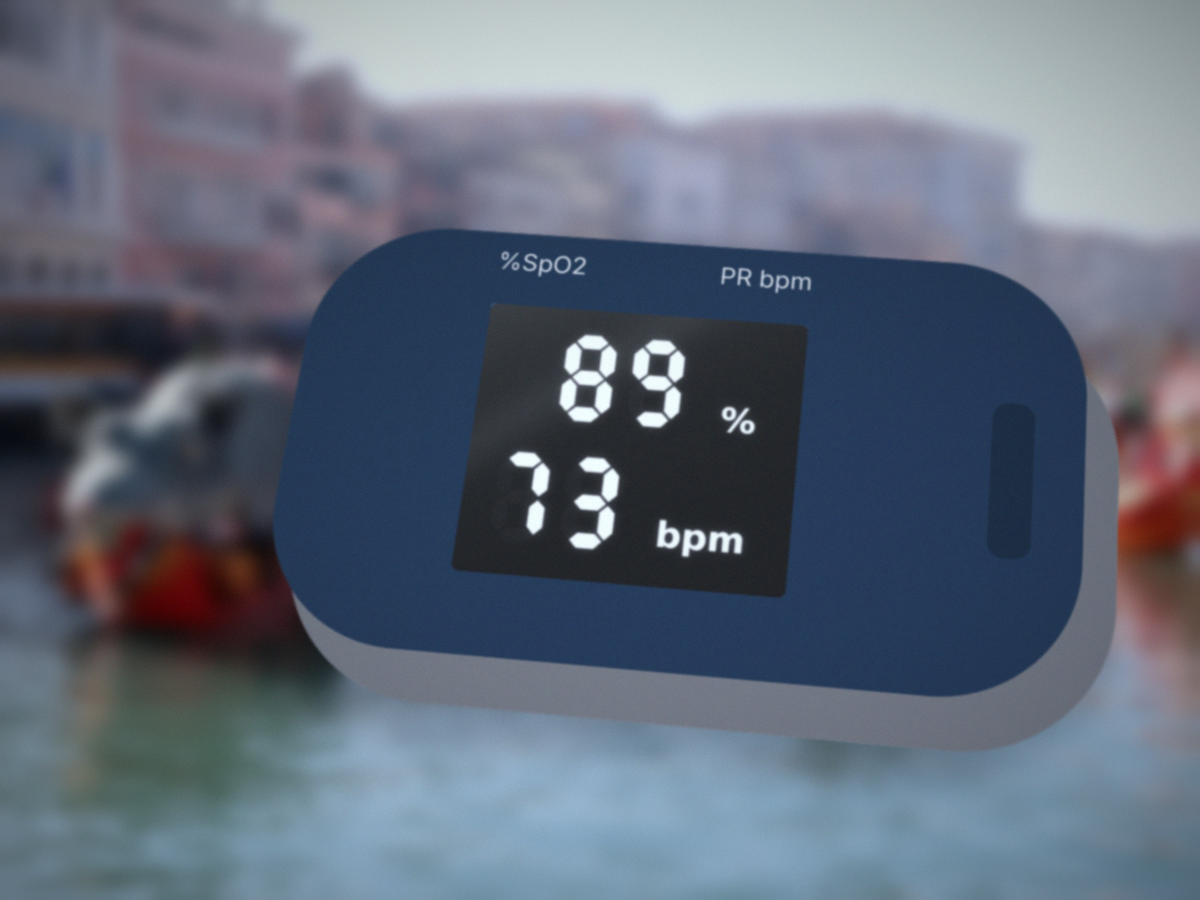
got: 73 bpm
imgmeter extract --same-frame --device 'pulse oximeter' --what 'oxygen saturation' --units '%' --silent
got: 89 %
